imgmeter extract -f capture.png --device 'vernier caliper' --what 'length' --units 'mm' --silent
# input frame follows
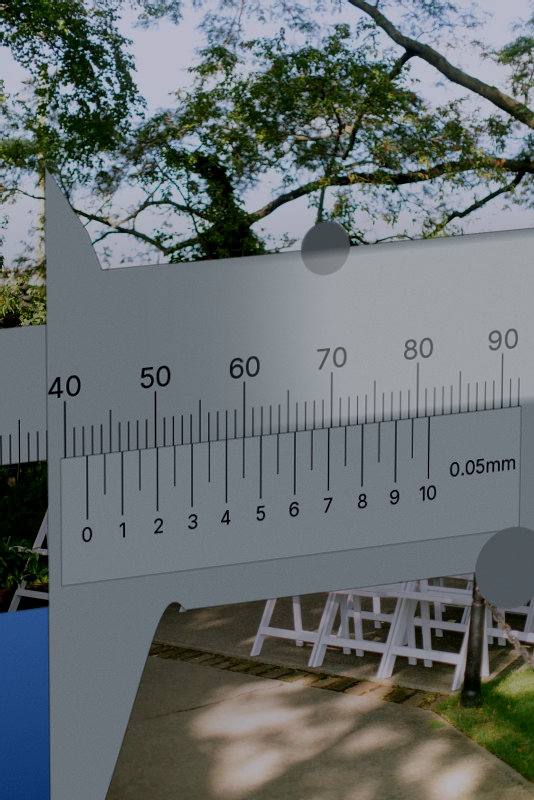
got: 42.4 mm
